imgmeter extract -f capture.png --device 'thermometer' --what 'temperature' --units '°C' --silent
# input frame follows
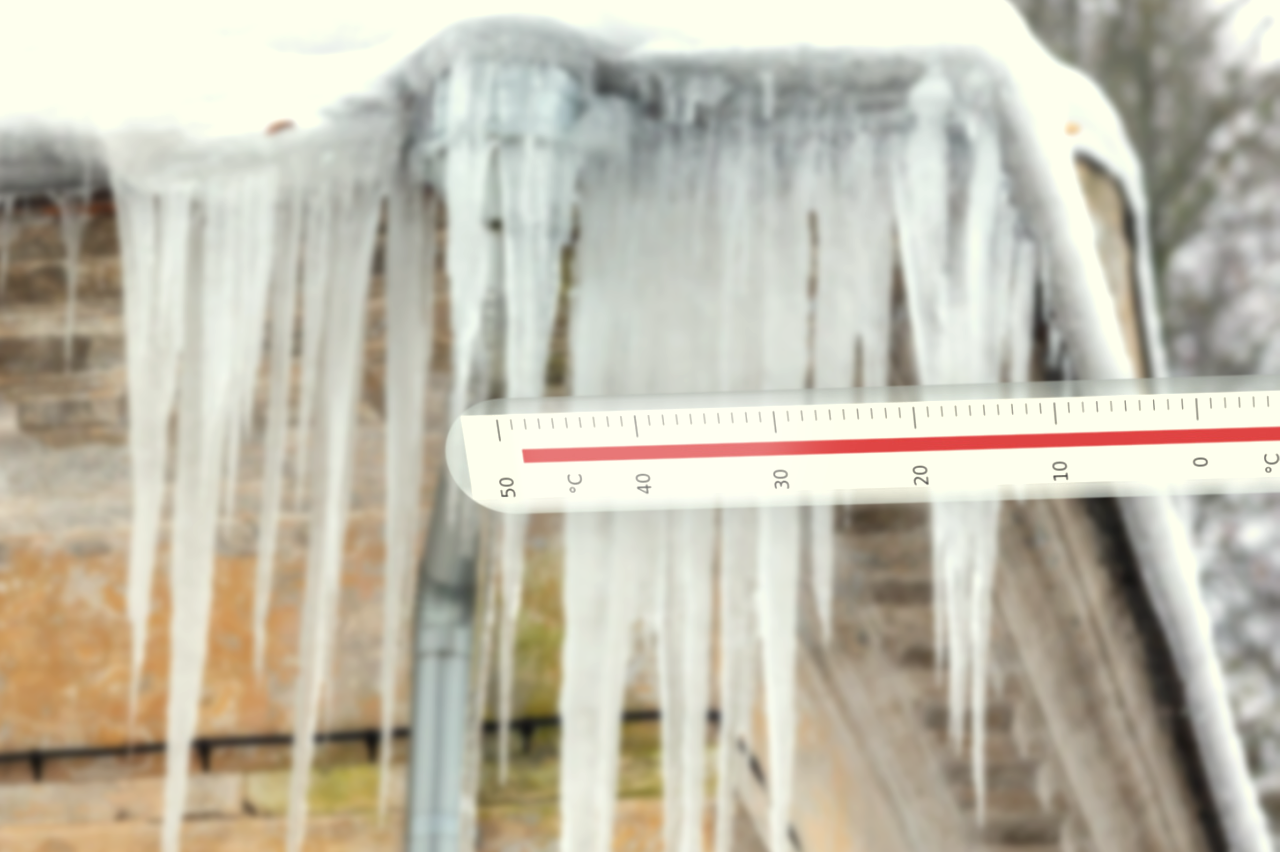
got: 48.5 °C
